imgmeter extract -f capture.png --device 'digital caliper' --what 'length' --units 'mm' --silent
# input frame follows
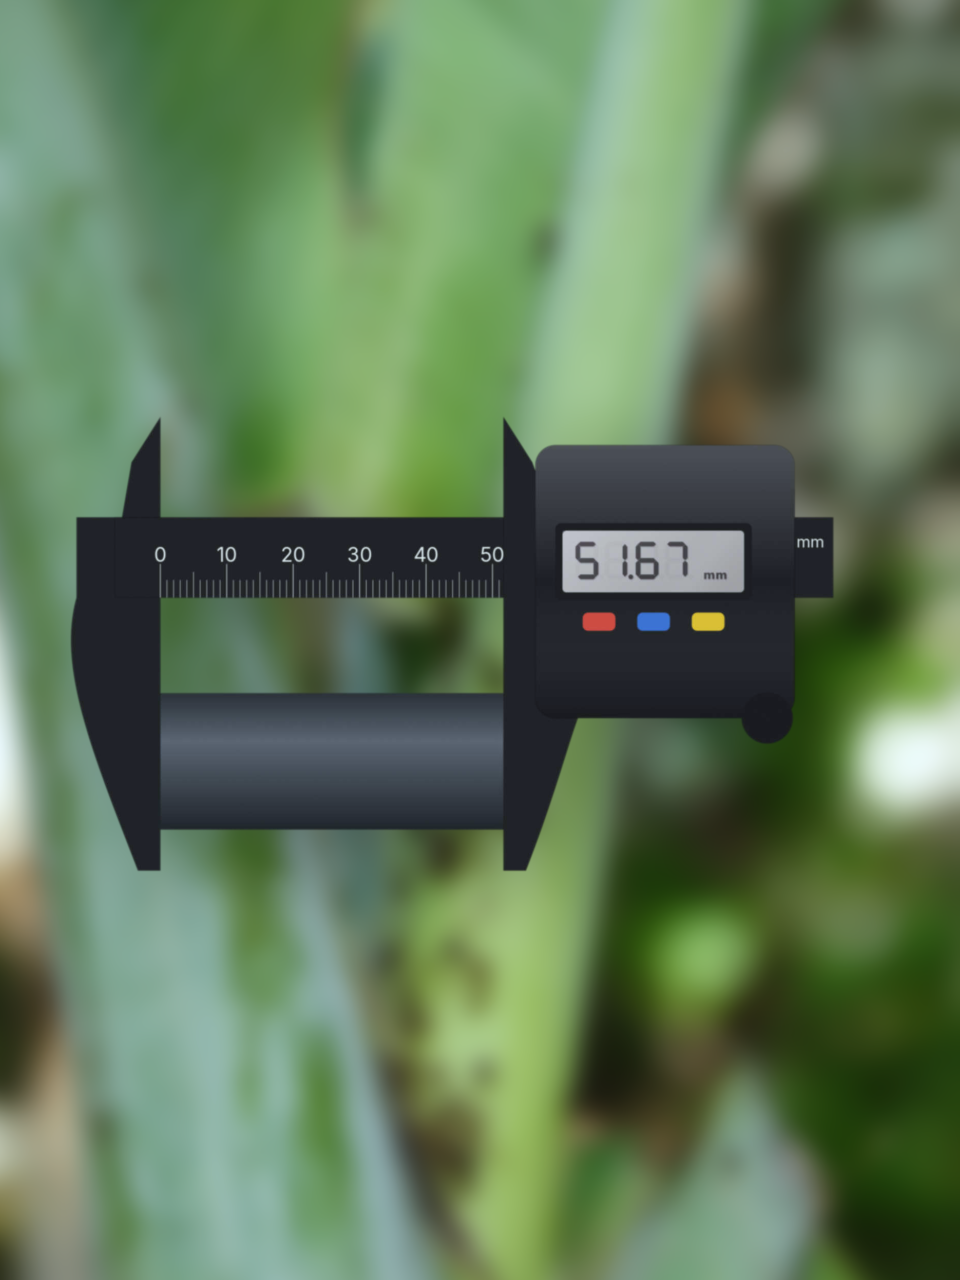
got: 51.67 mm
